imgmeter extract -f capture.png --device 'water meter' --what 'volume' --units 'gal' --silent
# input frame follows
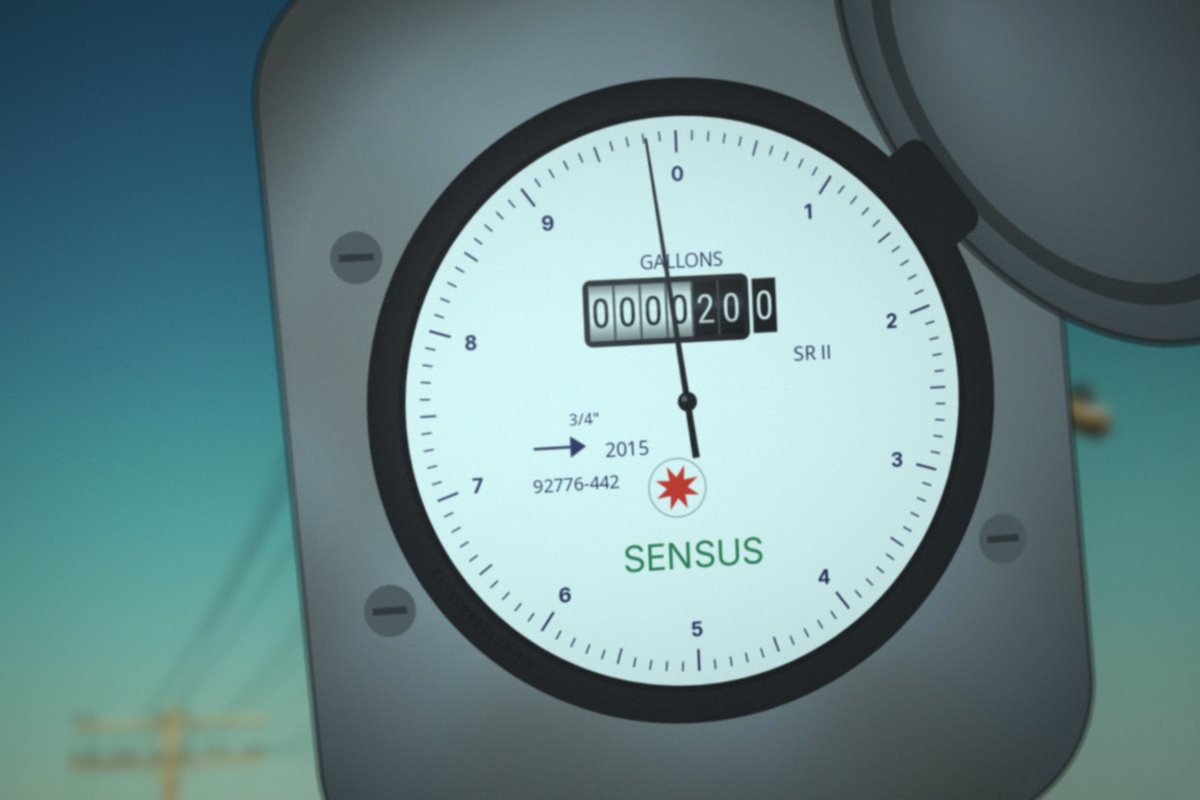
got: 199.8 gal
